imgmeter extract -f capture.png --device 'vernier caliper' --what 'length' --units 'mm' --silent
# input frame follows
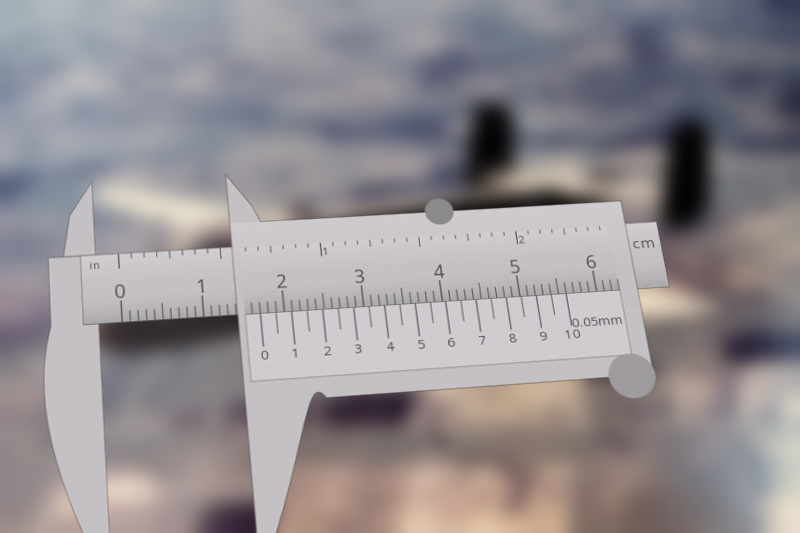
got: 17.0 mm
